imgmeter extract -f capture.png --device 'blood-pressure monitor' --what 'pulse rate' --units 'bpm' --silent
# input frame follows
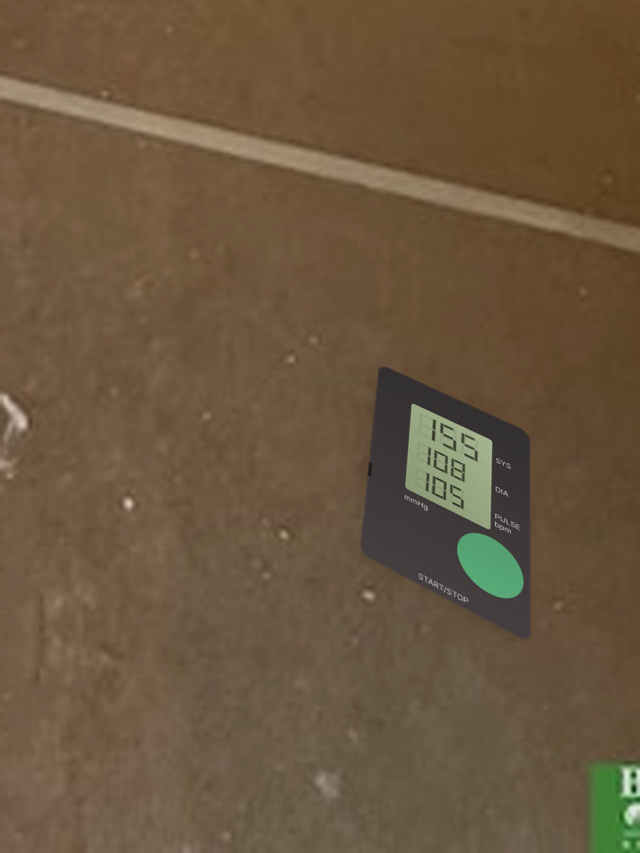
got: 105 bpm
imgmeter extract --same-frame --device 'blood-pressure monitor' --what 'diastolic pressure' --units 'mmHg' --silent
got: 108 mmHg
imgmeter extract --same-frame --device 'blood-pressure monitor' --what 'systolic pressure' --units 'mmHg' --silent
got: 155 mmHg
